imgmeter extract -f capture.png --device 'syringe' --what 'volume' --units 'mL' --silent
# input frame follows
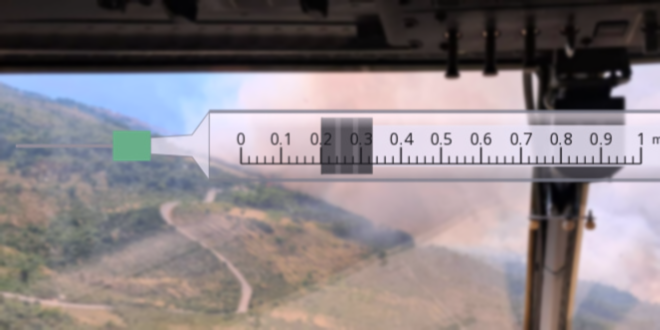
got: 0.2 mL
